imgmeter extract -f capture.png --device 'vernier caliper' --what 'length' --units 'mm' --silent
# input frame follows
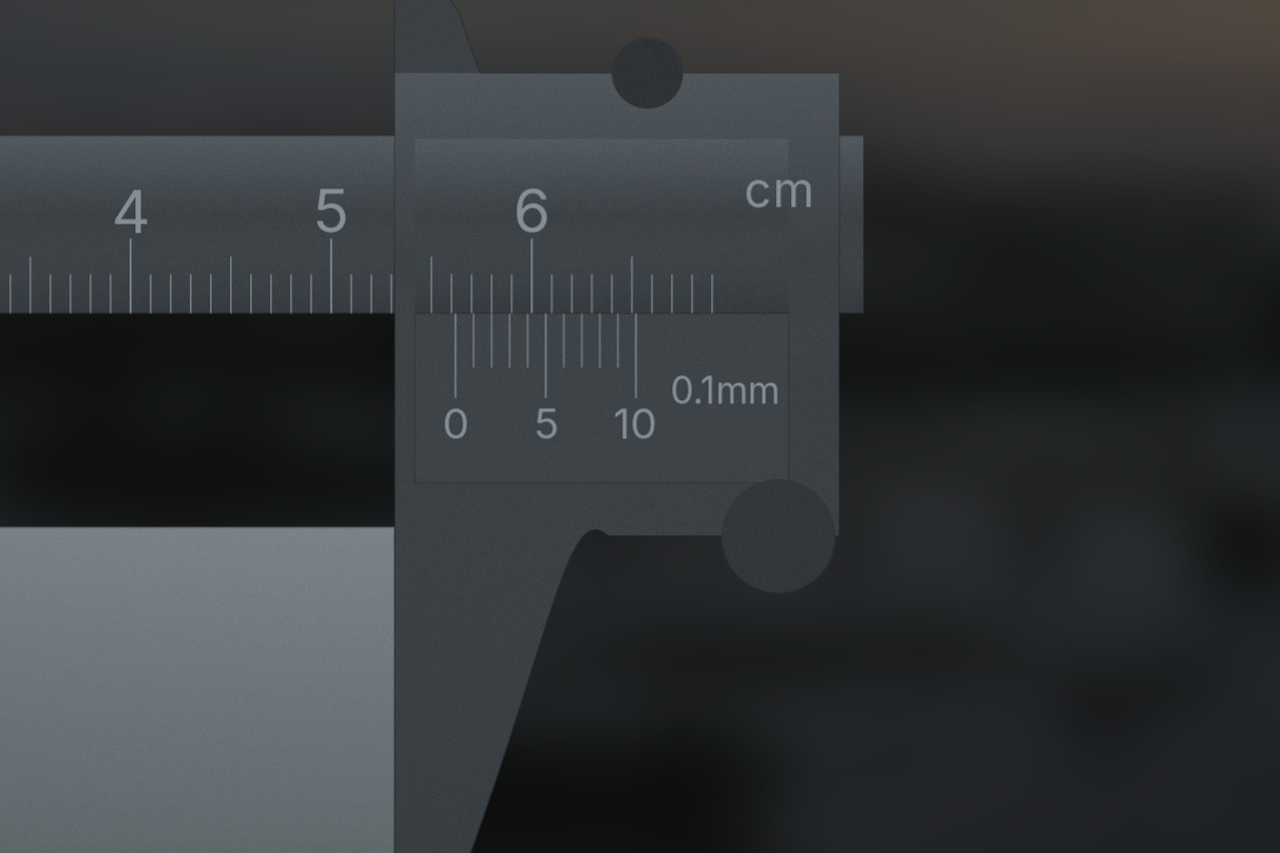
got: 56.2 mm
